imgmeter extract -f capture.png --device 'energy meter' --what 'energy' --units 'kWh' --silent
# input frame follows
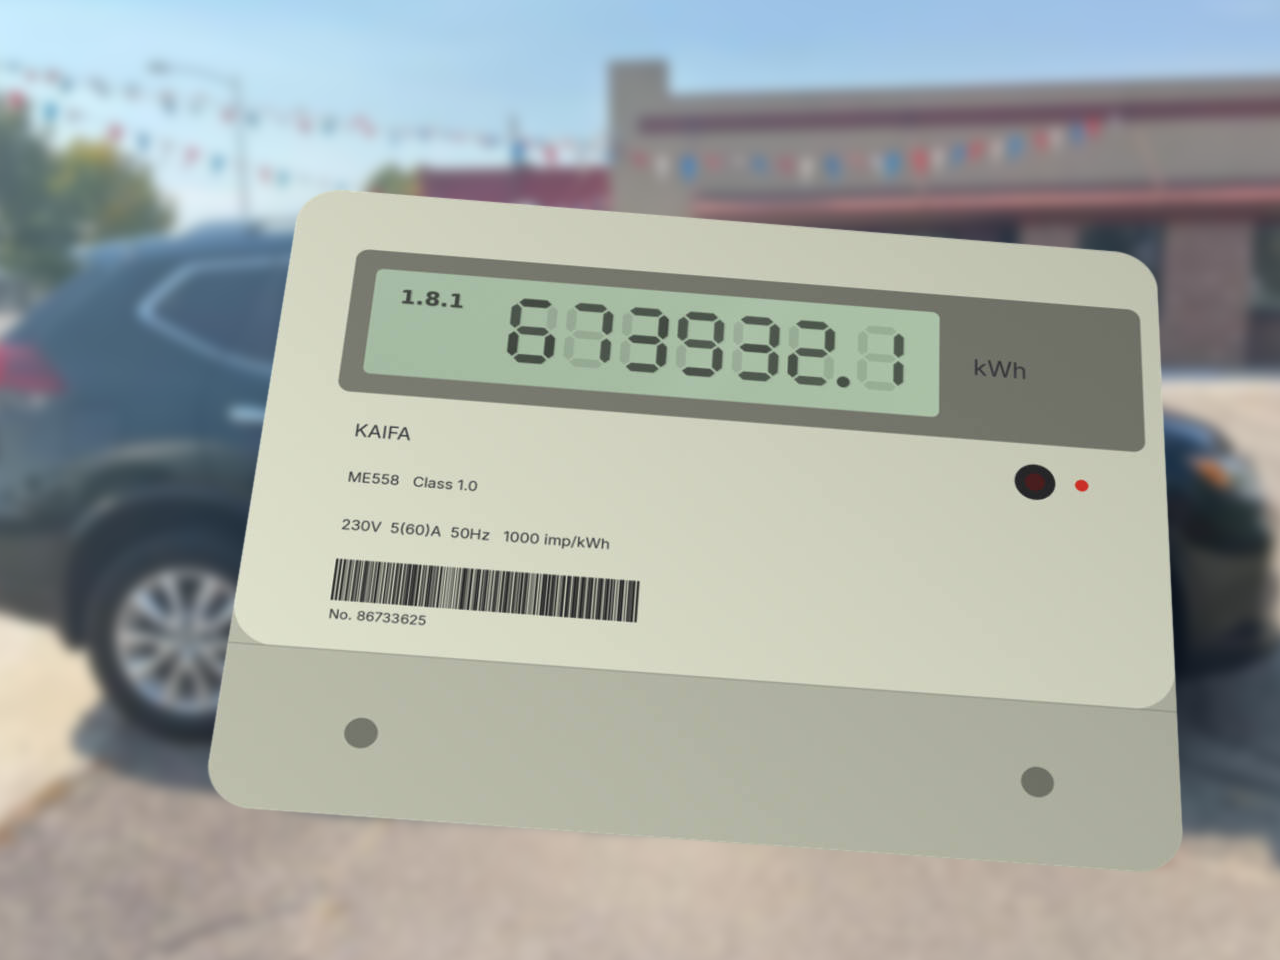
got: 673932.1 kWh
